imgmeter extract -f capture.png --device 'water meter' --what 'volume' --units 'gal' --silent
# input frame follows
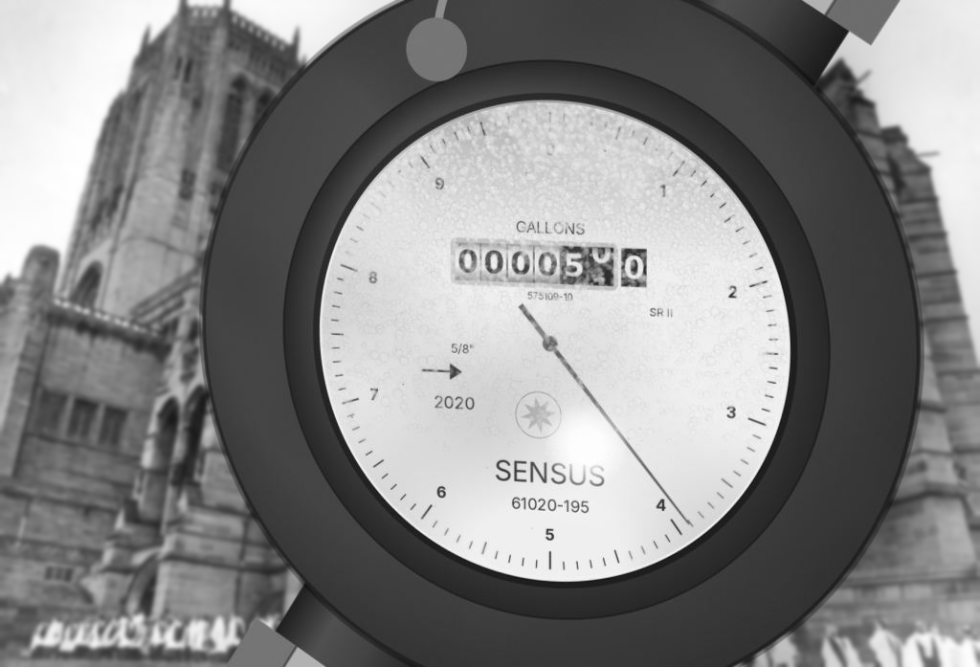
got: 503.9 gal
